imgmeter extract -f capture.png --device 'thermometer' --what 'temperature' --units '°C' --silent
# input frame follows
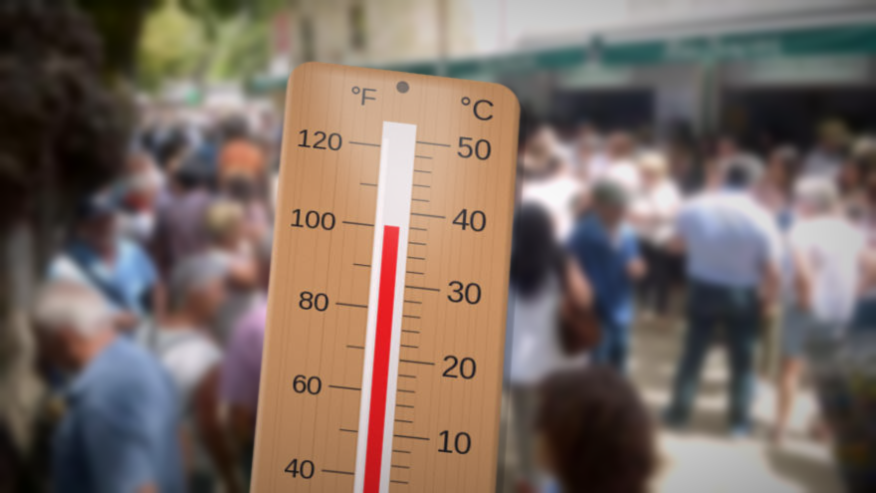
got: 38 °C
